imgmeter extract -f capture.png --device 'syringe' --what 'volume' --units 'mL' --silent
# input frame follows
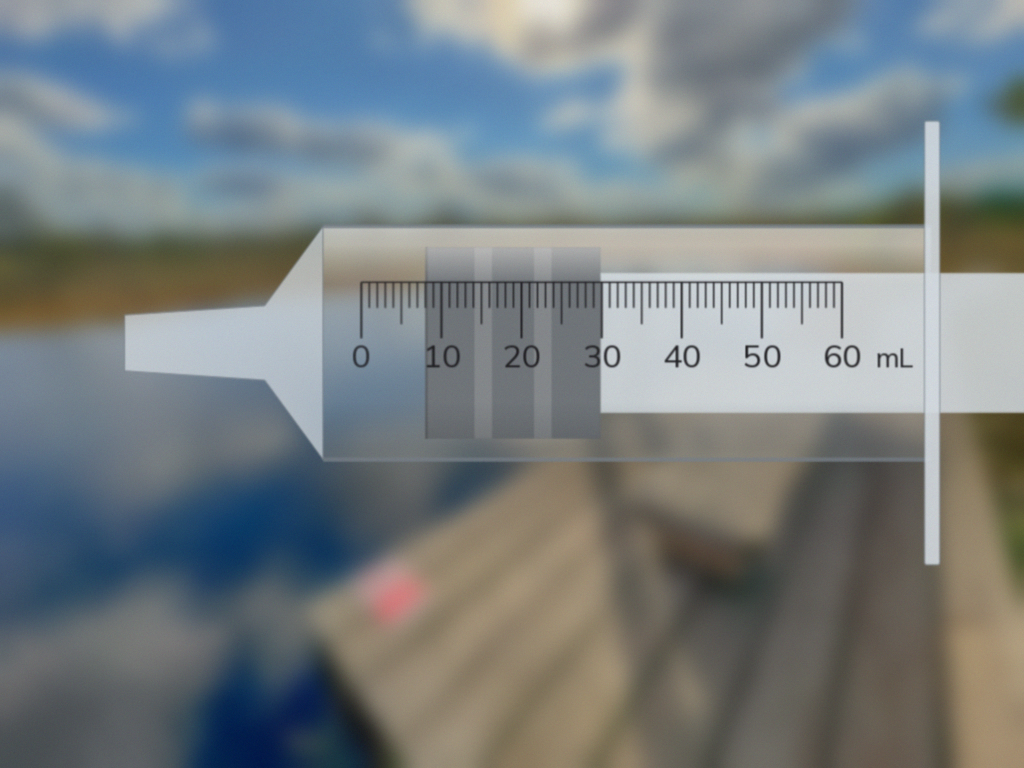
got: 8 mL
